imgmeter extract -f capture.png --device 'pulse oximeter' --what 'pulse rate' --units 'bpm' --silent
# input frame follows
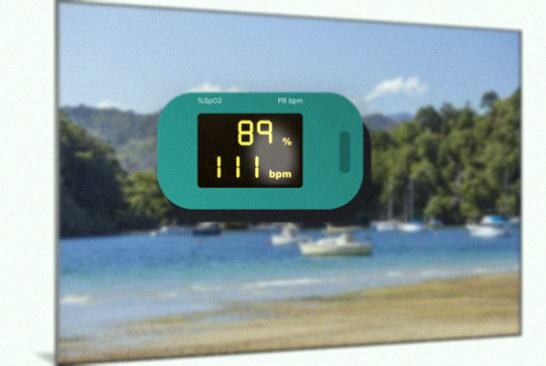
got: 111 bpm
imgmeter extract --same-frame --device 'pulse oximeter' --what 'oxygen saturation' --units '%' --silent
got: 89 %
